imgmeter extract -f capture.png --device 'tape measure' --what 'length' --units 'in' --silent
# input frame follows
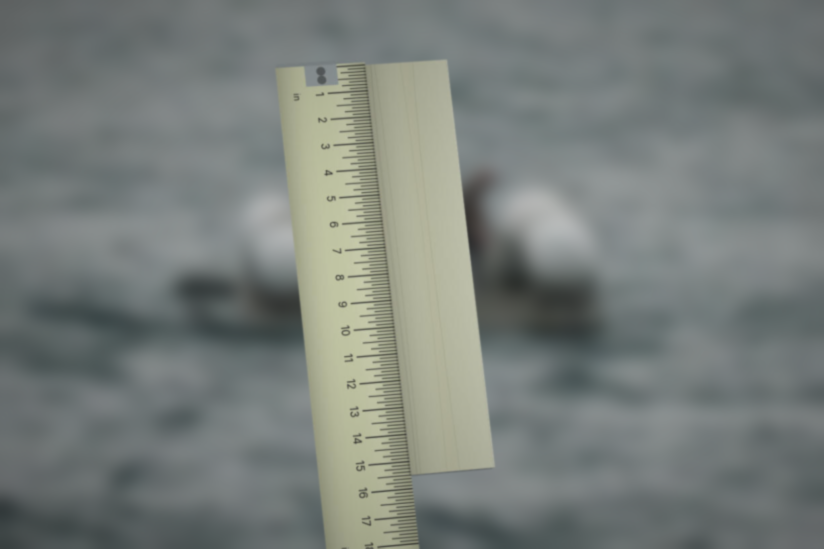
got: 15.5 in
